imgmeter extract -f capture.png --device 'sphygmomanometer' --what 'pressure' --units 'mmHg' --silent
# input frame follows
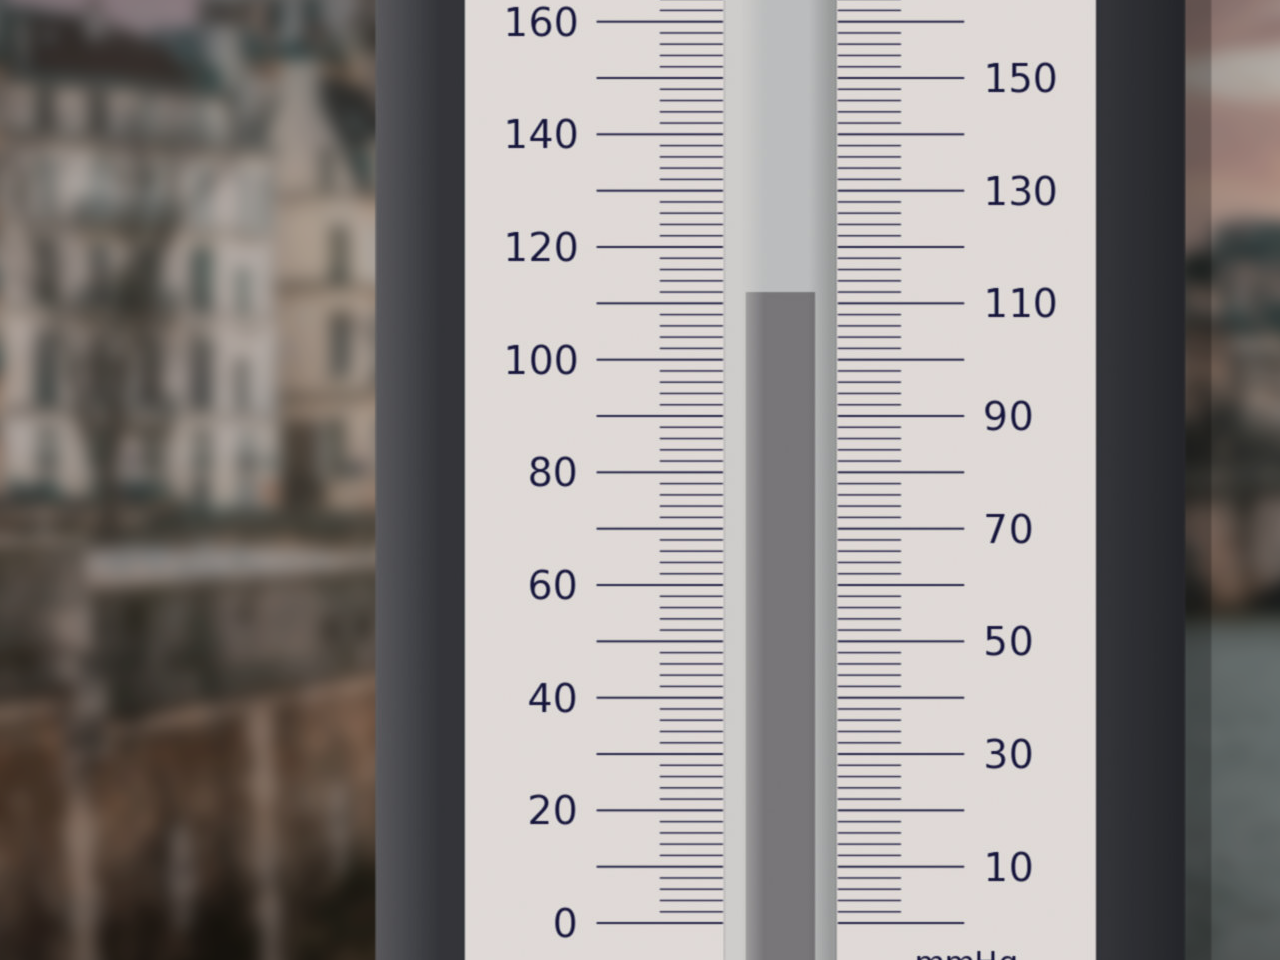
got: 112 mmHg
